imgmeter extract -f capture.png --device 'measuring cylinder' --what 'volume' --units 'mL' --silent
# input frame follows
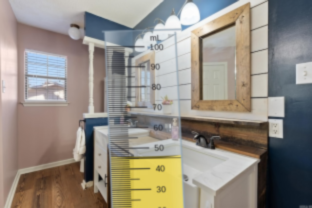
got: 45 mL
